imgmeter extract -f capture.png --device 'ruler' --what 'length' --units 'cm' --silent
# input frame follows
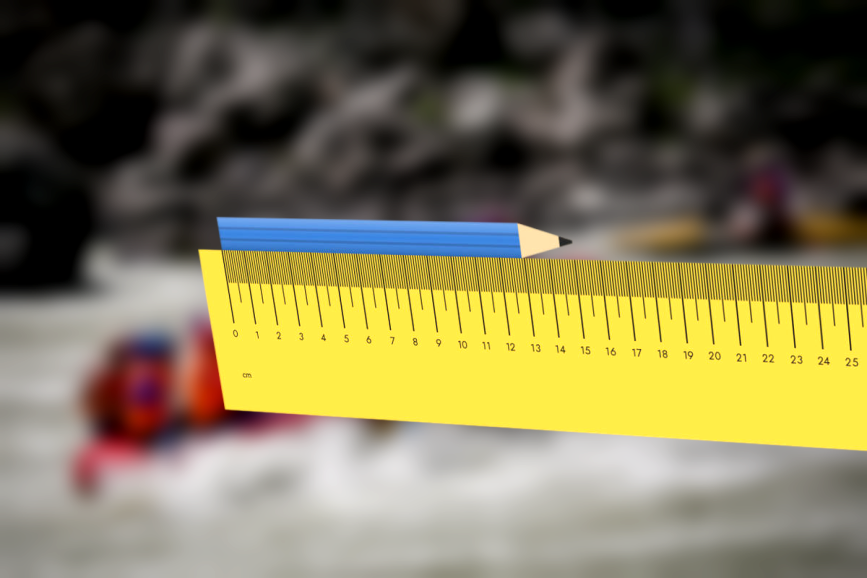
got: 15 cm
